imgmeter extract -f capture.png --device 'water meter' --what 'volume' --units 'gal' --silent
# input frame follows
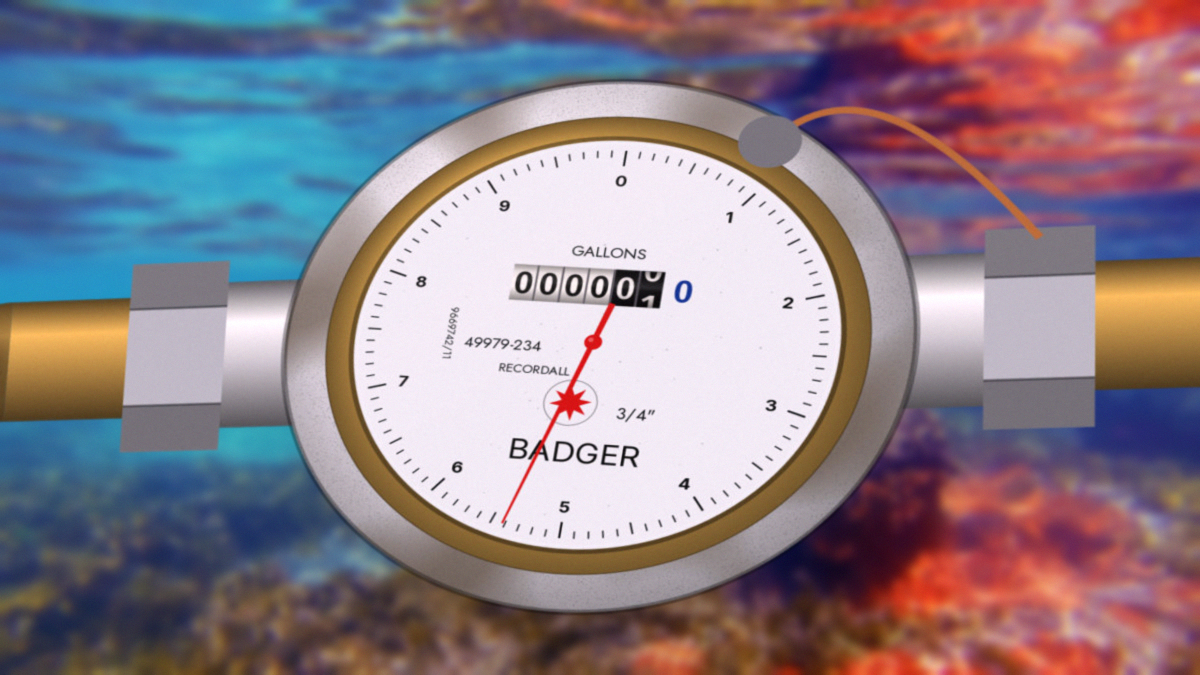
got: 5.4 gal
